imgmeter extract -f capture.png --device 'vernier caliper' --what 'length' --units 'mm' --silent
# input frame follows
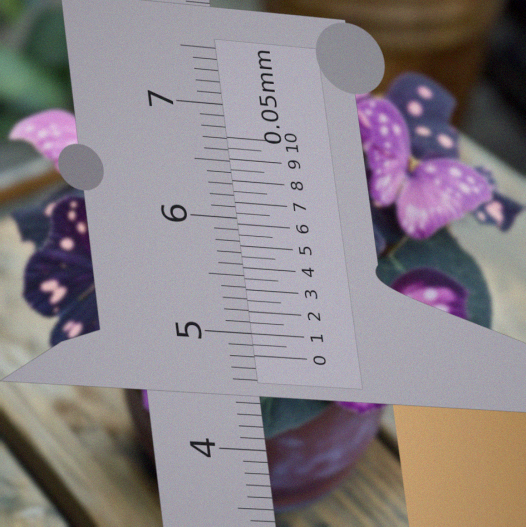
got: 48.1 mm
